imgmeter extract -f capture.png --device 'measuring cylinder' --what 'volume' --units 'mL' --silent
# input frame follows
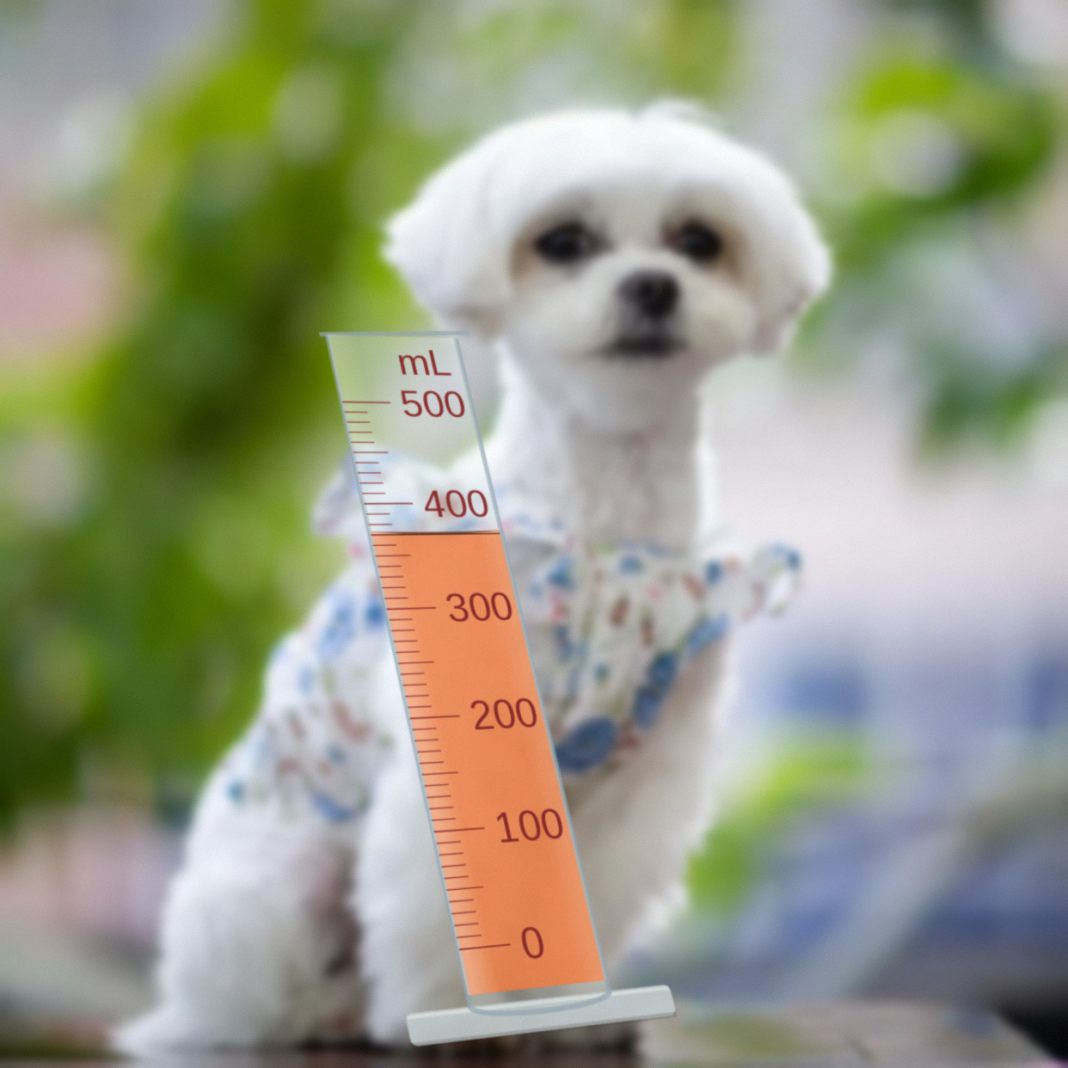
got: 370 mL
